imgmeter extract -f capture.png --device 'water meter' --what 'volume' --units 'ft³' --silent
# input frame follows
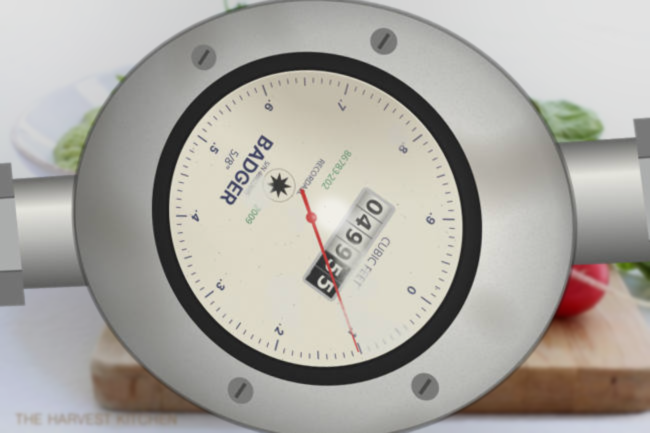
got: 49955.10 ft³
